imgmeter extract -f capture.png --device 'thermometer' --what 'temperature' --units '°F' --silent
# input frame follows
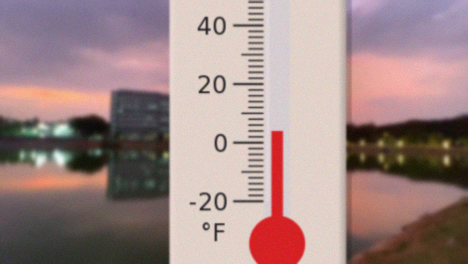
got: 4 °F
